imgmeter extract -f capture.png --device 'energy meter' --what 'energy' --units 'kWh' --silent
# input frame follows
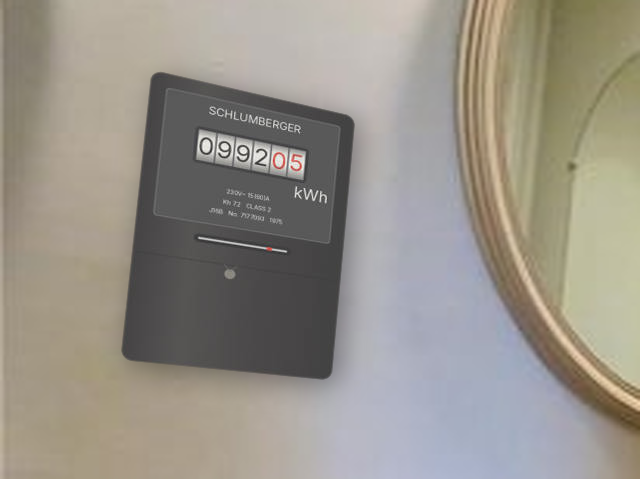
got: 992.05 kWh
